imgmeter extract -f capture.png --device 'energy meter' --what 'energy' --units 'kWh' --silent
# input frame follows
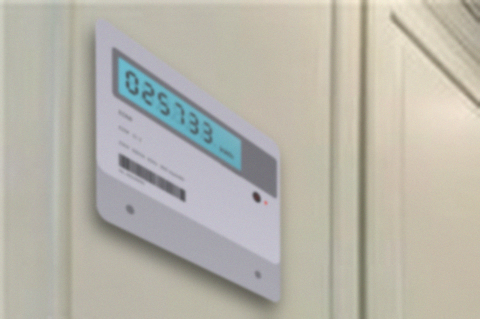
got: 25733 kWh
